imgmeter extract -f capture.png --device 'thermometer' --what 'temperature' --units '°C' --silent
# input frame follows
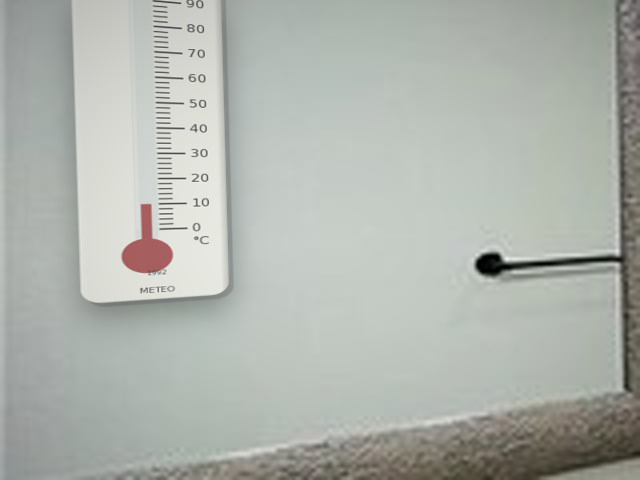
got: 10 °C
